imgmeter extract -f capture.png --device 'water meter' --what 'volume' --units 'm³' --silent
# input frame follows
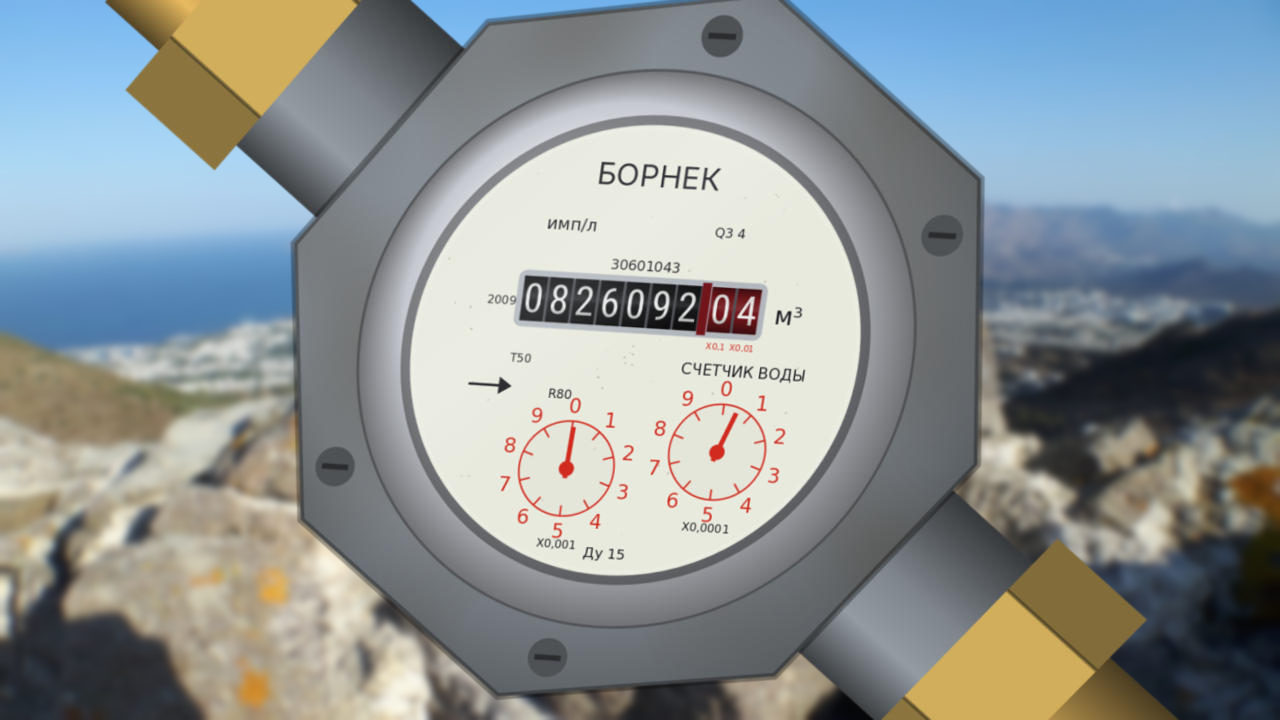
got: 826092.0400 m³
